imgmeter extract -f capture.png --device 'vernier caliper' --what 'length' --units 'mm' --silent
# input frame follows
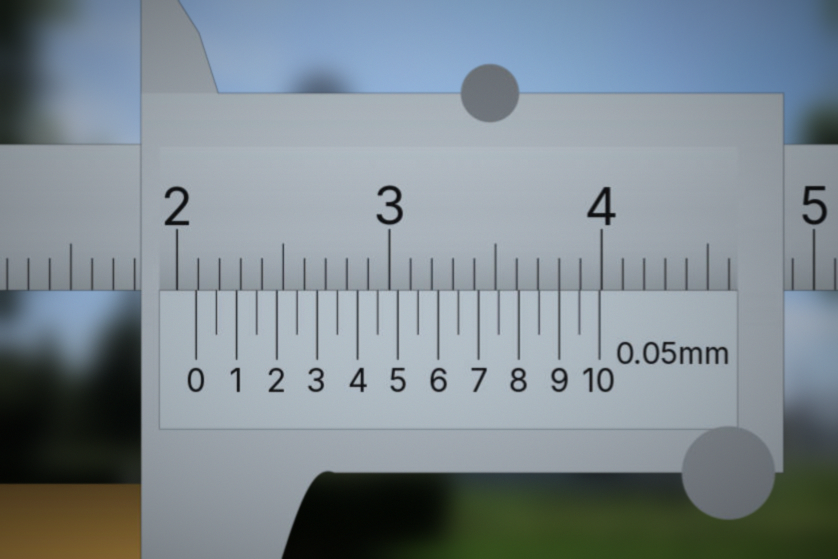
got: 20.9 mm
